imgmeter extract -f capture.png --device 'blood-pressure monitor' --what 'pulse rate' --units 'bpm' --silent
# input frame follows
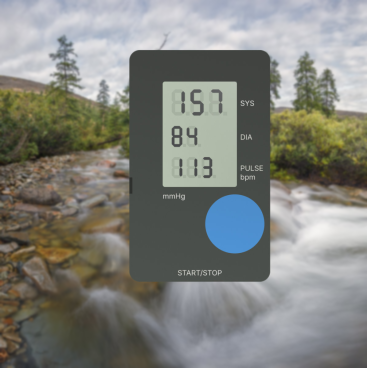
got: 113 bpm
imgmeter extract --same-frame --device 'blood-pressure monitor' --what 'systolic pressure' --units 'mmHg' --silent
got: 157 mmHg
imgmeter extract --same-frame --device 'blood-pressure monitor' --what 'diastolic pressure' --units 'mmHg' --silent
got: 84 mmHg
